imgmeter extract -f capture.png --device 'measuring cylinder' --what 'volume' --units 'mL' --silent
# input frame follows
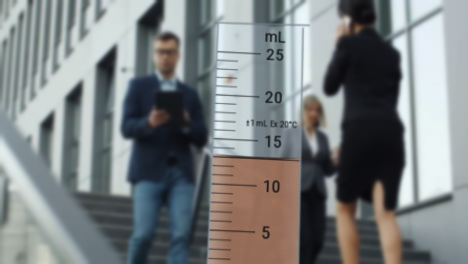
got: 13 mL
